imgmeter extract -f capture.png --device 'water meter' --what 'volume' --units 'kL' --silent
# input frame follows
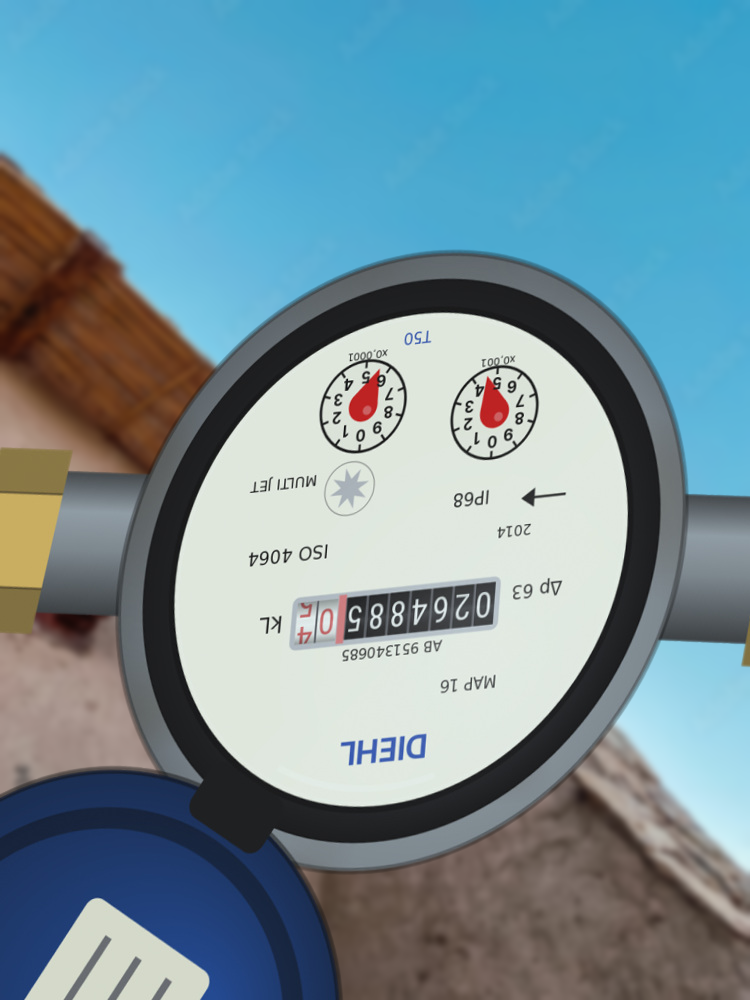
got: 264885.0445 kL
